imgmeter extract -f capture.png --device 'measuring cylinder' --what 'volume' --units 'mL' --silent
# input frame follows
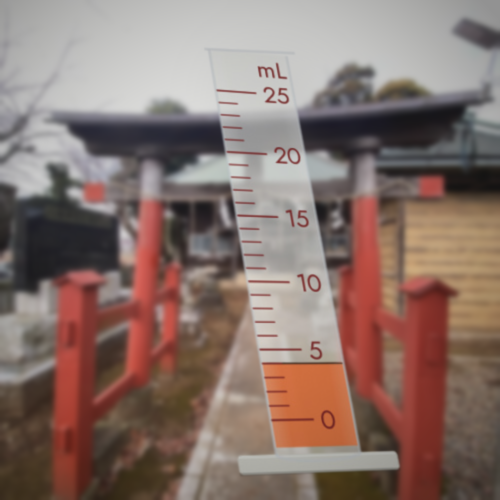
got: 4 mL
